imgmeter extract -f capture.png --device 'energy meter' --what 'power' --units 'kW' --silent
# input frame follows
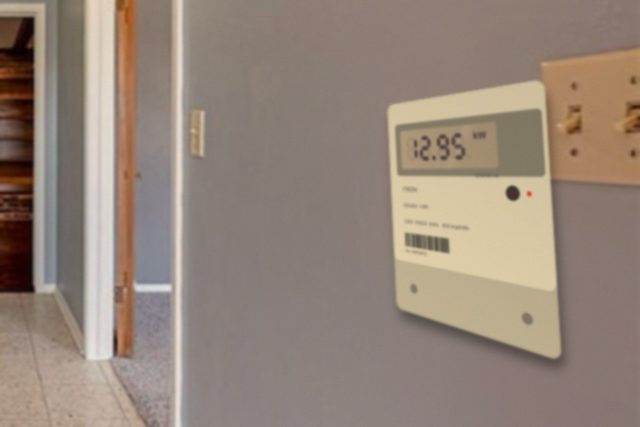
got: 12.95 kW
